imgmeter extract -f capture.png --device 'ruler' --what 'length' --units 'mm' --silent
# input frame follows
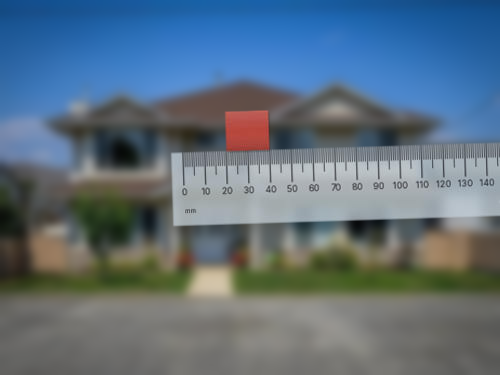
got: 20 mm
